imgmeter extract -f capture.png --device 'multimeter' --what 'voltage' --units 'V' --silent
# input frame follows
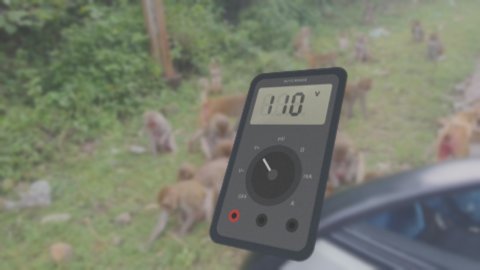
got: 110 V
